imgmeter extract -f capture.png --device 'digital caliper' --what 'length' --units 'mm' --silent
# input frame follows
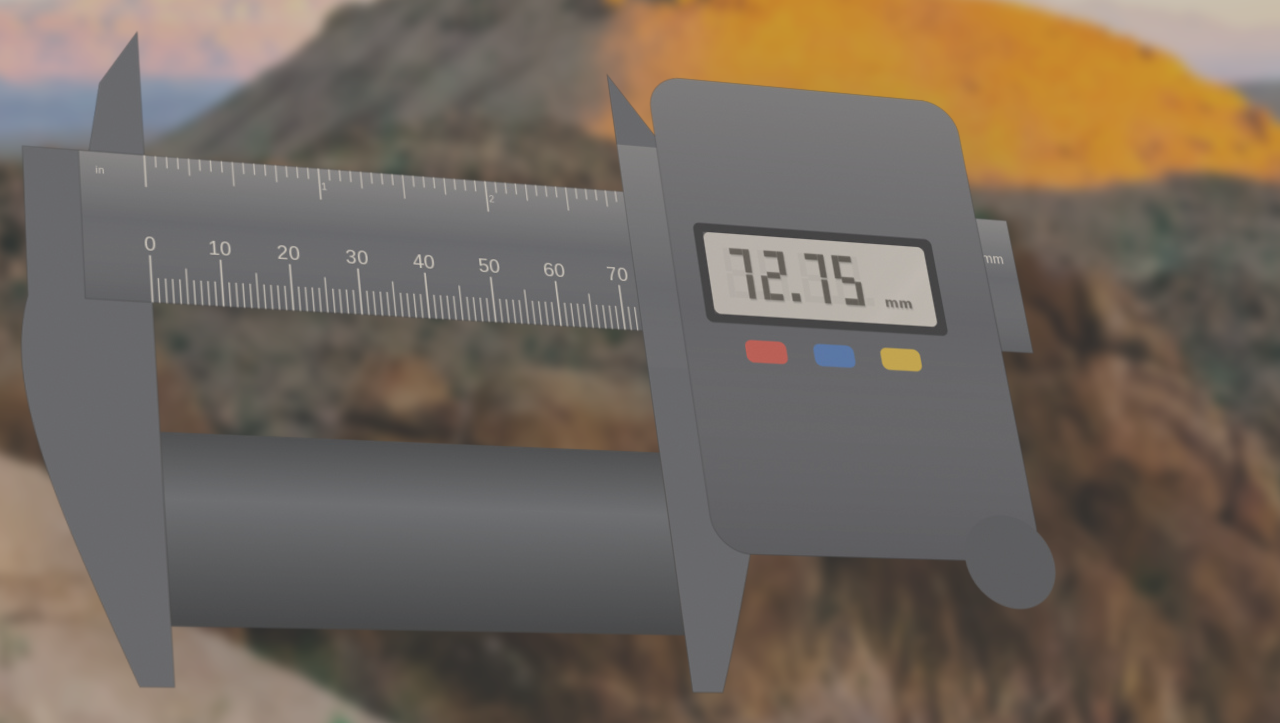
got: 72.75 mm
